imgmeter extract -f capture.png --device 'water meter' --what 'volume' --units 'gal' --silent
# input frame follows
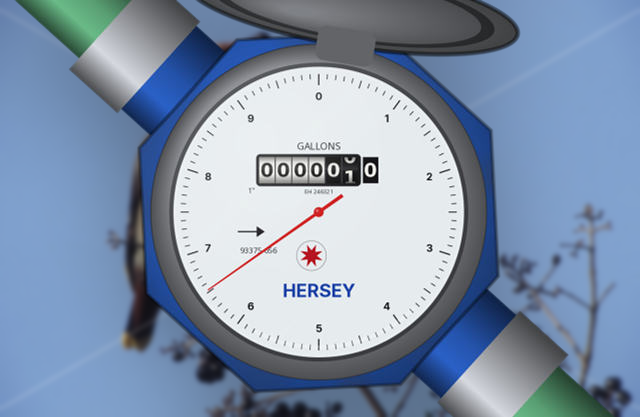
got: 6.5 gal
